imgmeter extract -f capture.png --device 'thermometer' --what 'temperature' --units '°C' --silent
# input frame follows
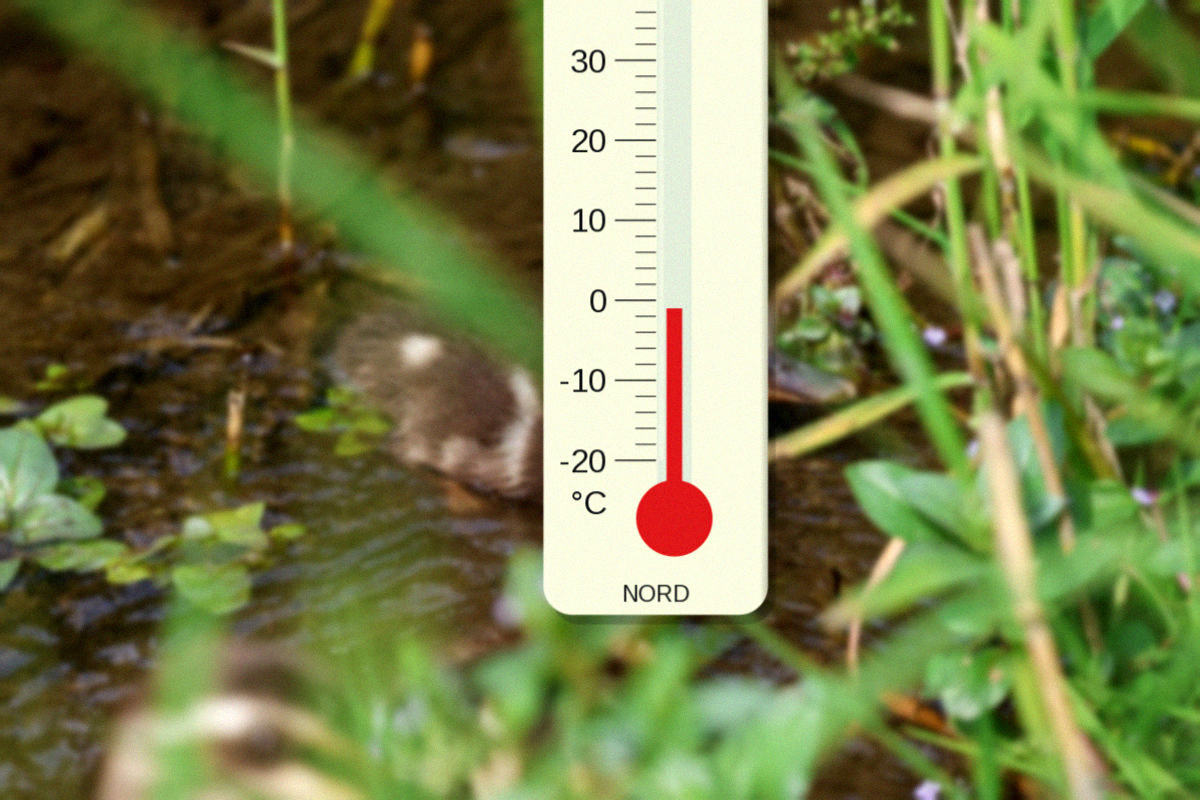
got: -1 °C
